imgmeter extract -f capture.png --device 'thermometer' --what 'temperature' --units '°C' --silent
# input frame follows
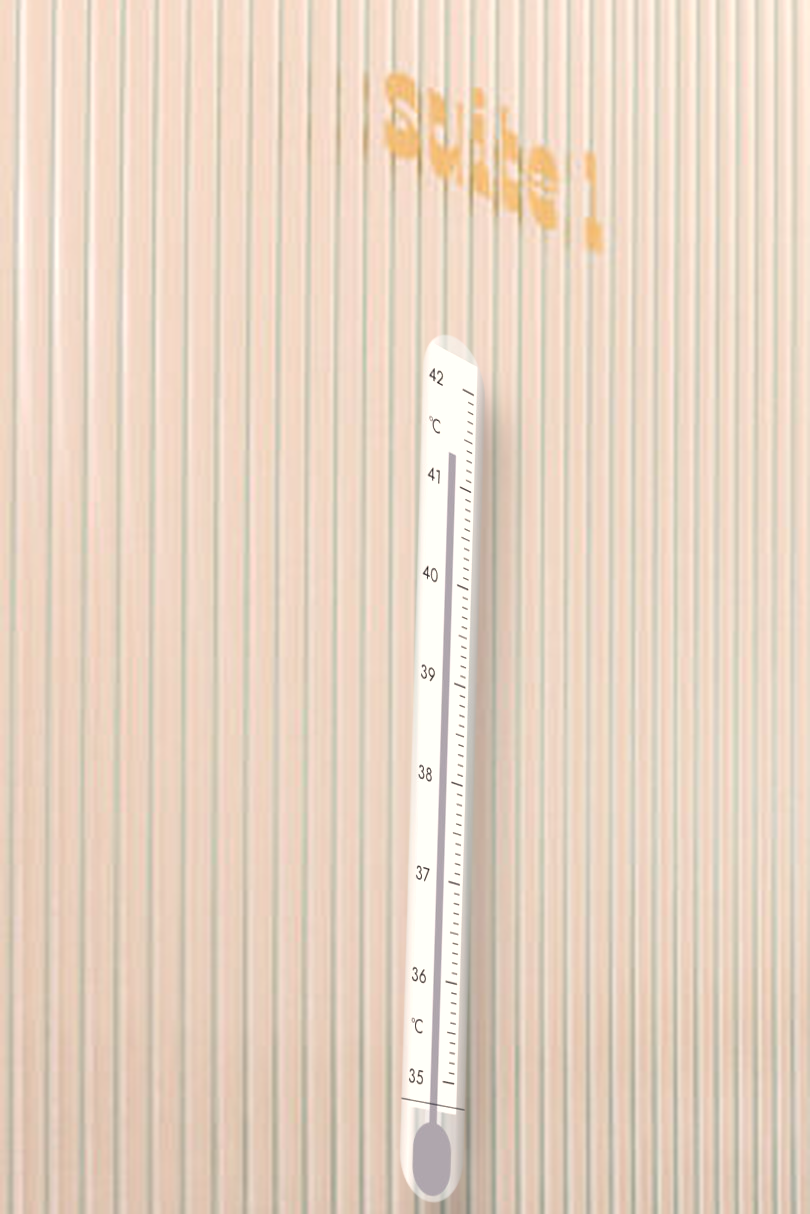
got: 41.3 °C
